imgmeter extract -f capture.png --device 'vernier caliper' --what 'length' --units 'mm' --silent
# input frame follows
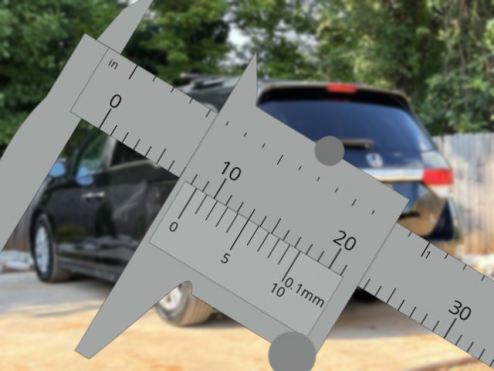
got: 8.5 mm
